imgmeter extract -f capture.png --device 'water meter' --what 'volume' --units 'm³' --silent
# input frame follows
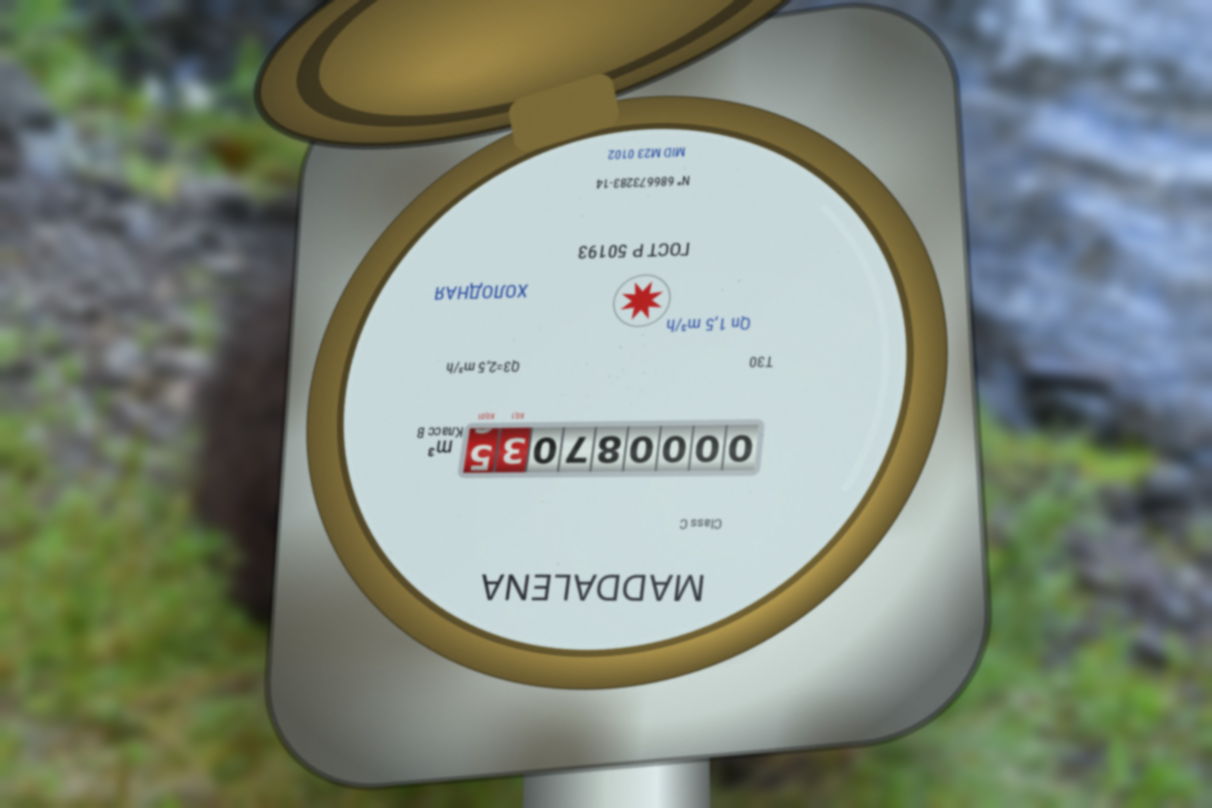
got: 870.35 m³
